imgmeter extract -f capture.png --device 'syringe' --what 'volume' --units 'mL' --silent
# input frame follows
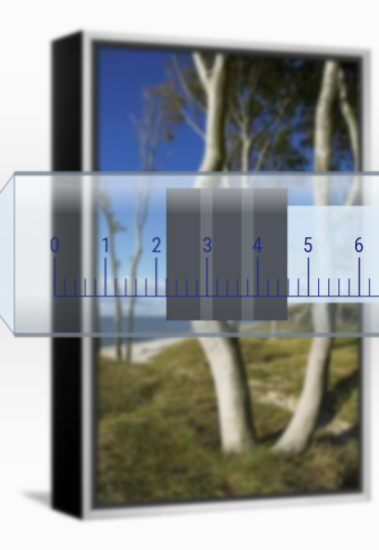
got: 2.2 mL
